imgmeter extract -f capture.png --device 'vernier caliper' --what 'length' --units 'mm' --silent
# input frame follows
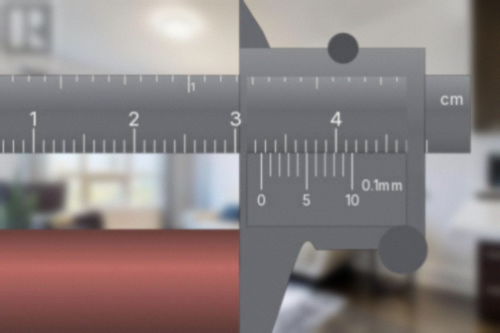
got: 32.6 mm
